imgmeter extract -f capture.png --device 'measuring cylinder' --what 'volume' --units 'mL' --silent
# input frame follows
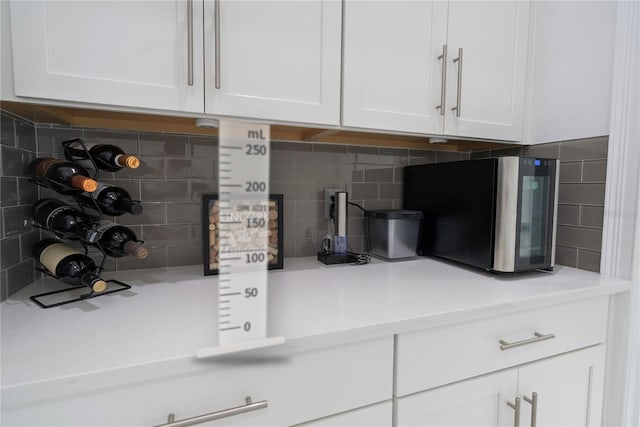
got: 110 mL
